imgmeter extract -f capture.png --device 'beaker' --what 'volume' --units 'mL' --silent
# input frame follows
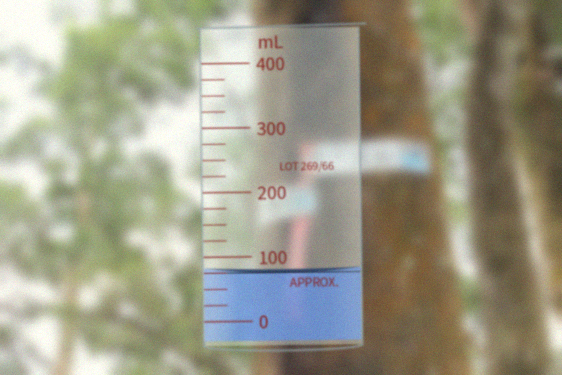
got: 75 mL
